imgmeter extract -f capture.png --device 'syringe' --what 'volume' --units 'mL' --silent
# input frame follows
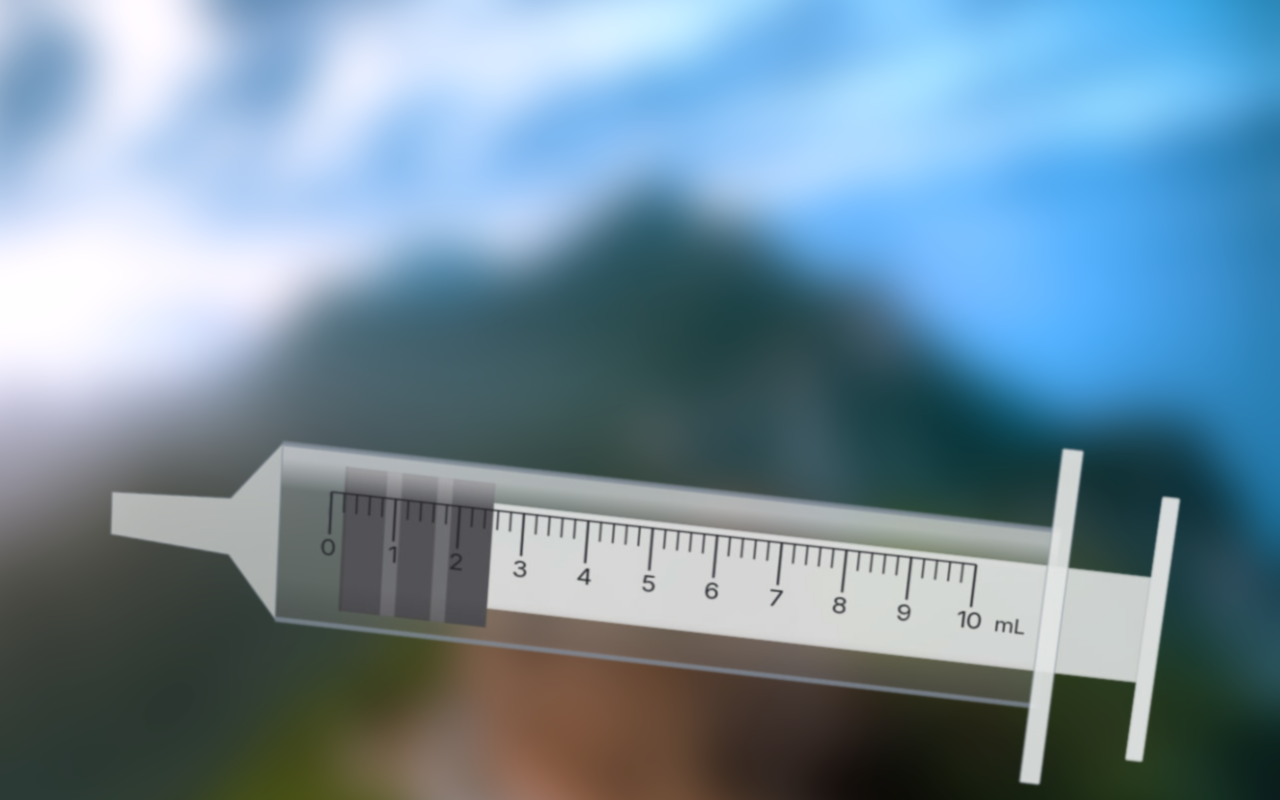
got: 0.2 mL
